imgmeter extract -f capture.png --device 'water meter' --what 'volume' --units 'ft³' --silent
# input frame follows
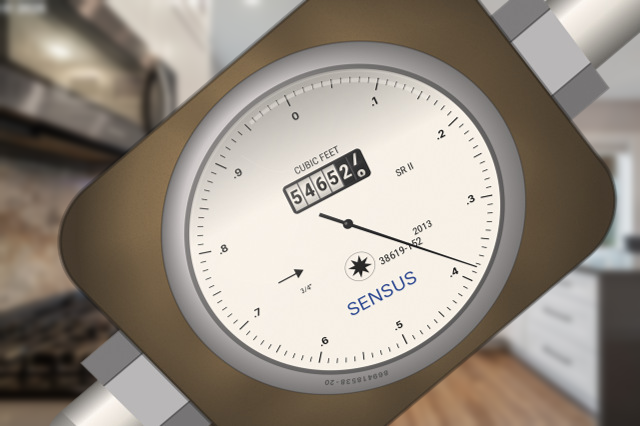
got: 546527.38 ft³
